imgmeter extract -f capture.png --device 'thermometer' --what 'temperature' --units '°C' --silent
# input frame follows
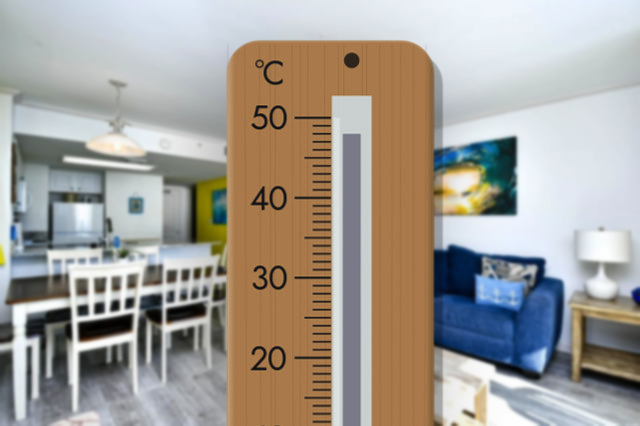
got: 48 °C
